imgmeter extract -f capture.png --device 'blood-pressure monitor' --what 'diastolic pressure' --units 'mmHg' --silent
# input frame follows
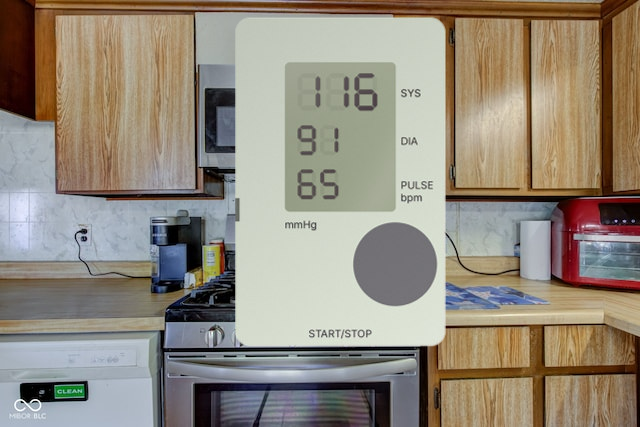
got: 91 mmHg
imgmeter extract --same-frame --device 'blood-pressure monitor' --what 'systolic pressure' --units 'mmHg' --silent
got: 116 mmHg
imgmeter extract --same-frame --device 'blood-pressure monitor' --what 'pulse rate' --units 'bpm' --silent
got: 65 bpm
